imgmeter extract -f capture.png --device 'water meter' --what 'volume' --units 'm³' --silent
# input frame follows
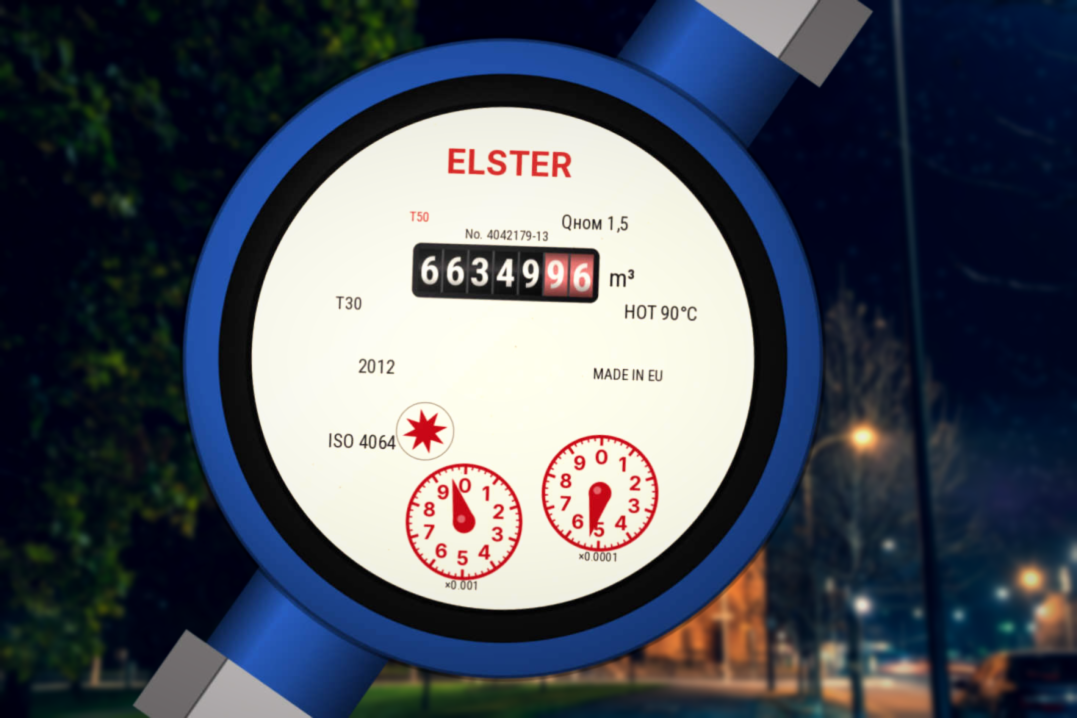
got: 66349.9595 m³
